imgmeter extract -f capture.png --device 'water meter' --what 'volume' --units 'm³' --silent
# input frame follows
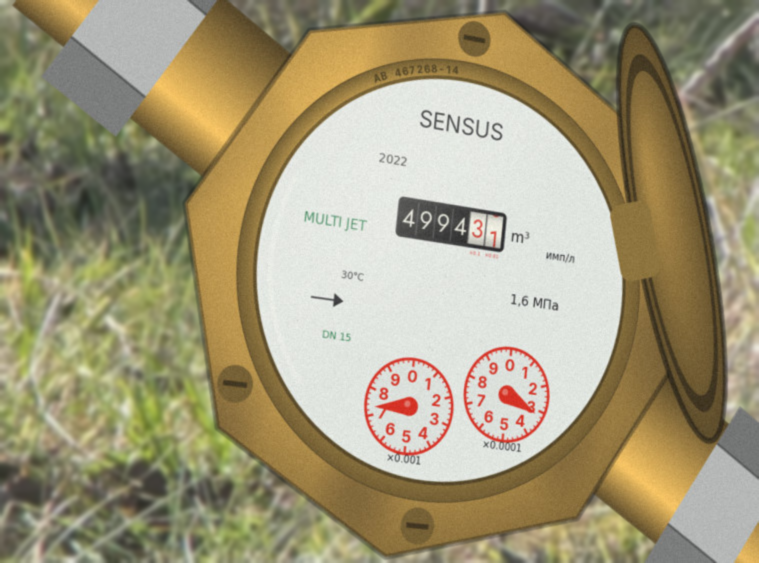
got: 4994.3073 m³
